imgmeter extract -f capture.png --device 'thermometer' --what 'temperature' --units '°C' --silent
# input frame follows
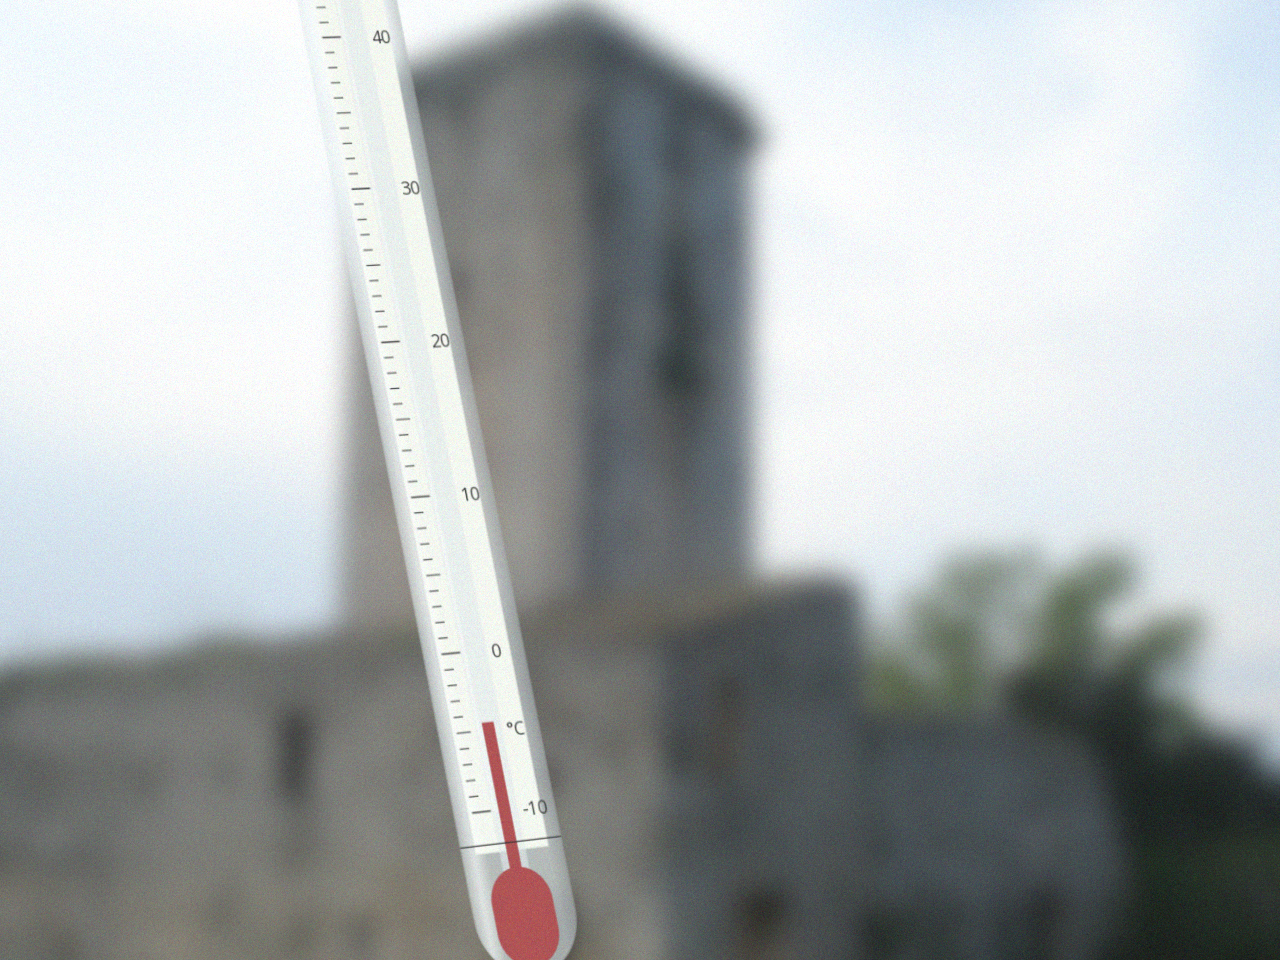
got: -4.5 °C
